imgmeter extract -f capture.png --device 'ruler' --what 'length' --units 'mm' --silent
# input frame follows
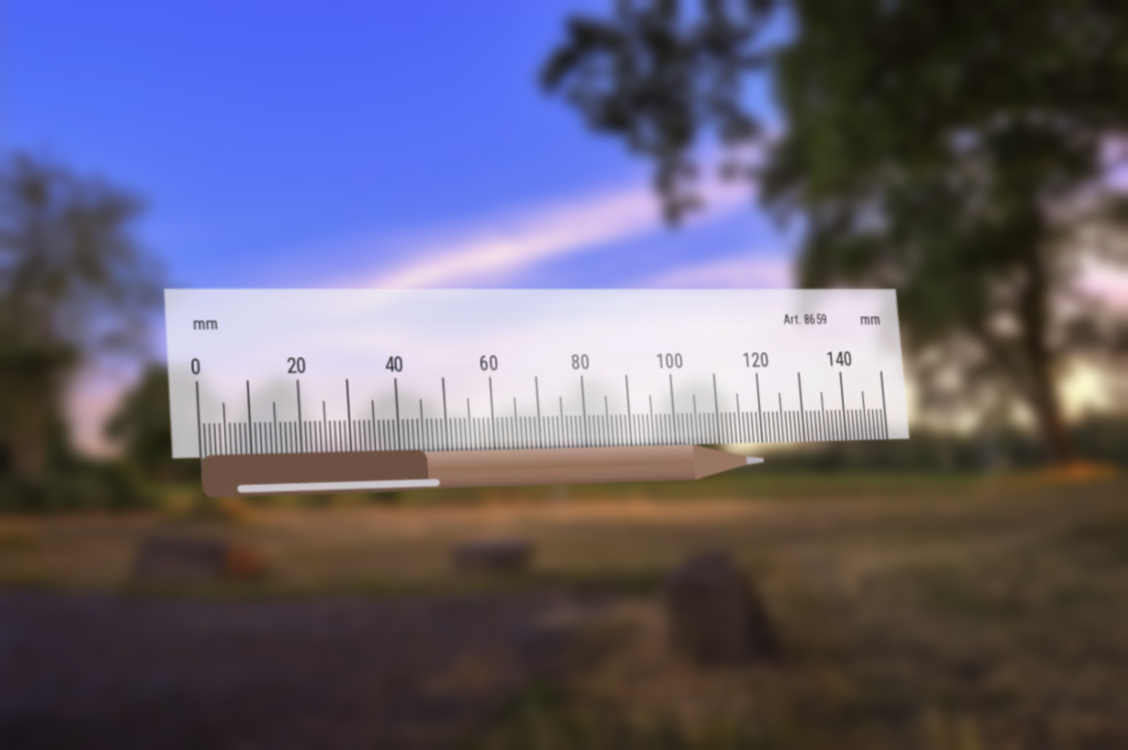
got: 120 mm
